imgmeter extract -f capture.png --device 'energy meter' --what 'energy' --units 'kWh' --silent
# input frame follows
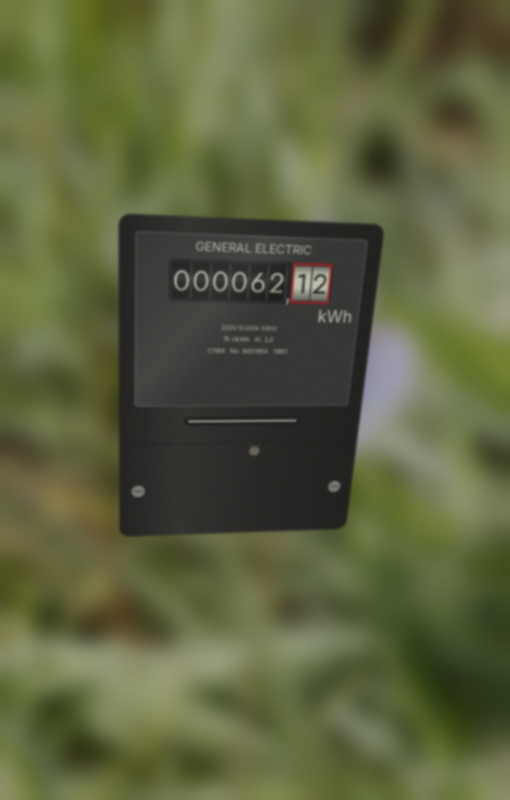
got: 62.12 kWh
